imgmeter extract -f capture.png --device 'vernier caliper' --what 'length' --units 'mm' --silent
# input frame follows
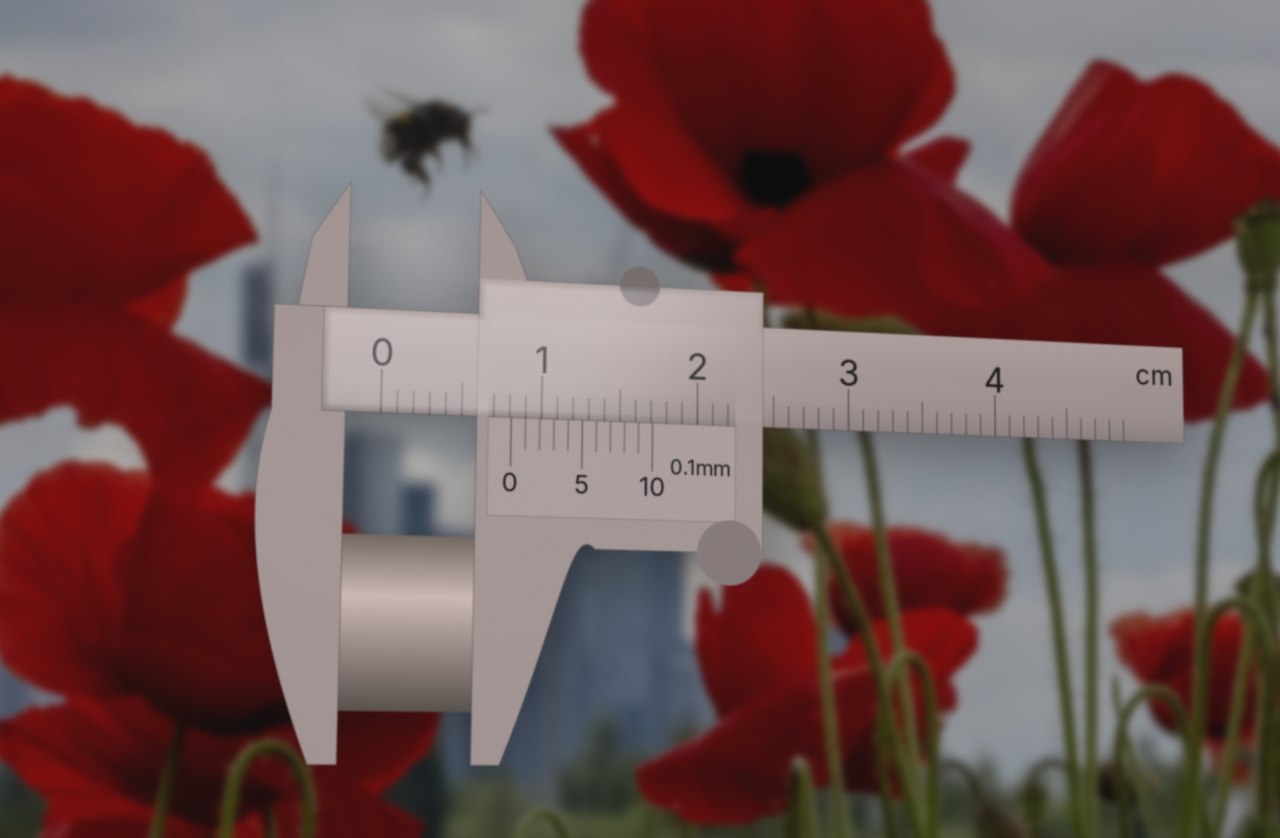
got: 8.1 mm
